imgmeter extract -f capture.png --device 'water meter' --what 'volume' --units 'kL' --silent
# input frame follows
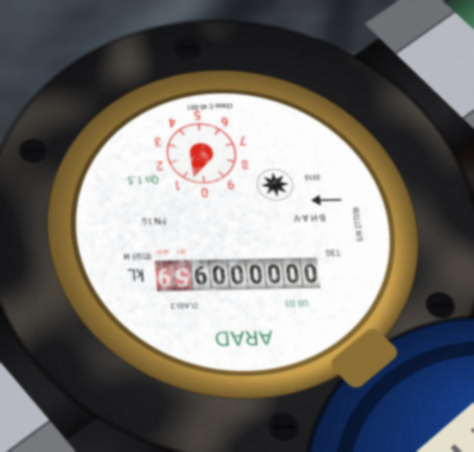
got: 9.590 kL
